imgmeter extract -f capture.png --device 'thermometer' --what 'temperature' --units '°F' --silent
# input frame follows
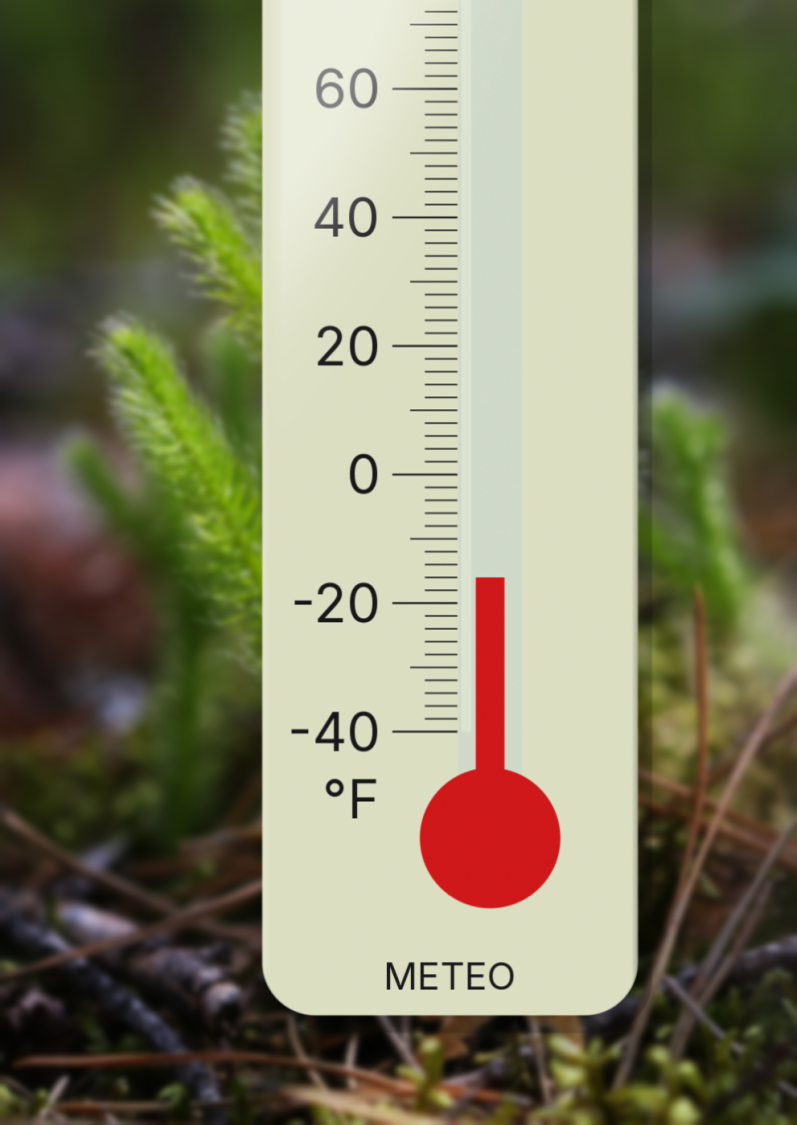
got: -16 °F
